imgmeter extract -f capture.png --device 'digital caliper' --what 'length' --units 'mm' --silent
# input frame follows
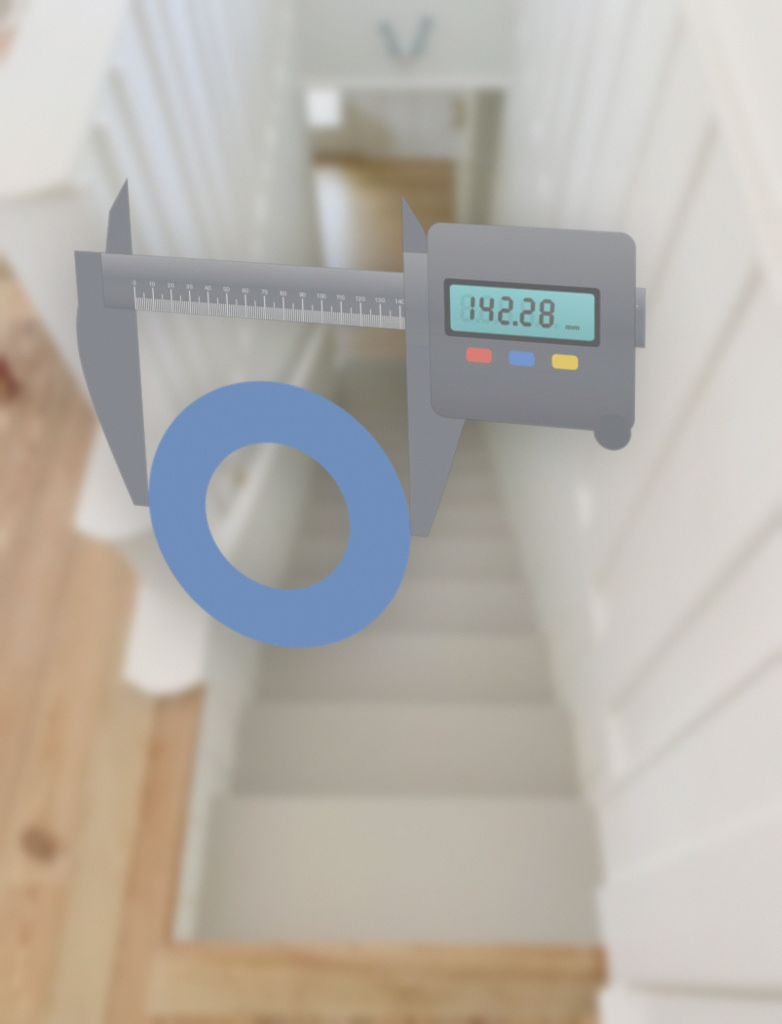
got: 142.28 mm
